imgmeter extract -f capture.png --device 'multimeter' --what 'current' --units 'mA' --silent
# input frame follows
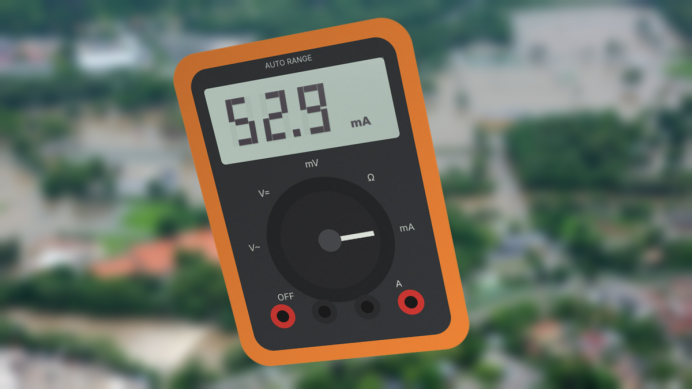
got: 52.9 mA
